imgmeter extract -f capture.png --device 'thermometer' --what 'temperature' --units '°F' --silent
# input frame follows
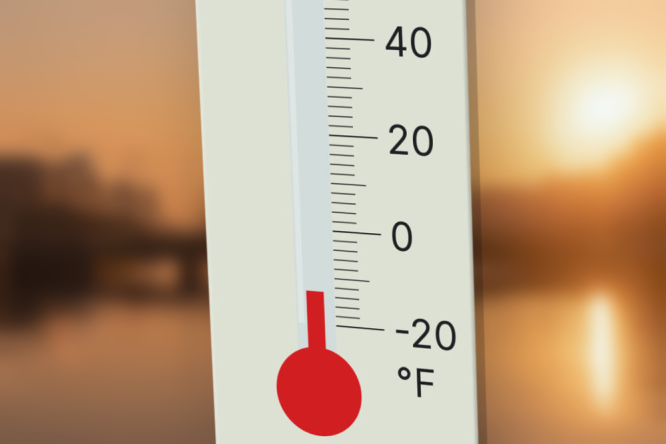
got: -13 °F
